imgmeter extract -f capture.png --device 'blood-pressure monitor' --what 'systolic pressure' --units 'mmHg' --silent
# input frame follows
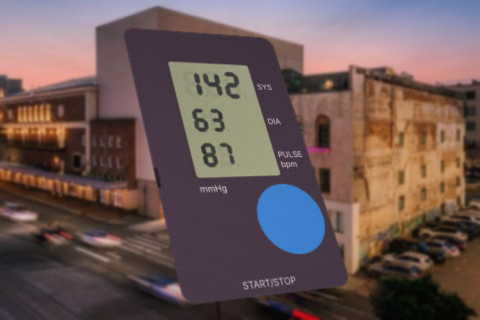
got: 142 mmHg
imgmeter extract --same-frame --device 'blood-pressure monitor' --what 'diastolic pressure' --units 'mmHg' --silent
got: 63 mmHg
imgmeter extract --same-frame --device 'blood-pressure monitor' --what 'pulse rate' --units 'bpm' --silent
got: 87 bpm
